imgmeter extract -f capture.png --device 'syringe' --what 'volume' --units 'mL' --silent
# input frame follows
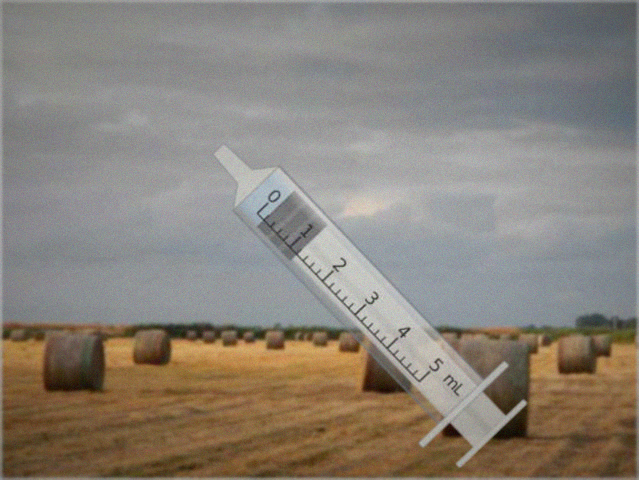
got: 0.2 mL
